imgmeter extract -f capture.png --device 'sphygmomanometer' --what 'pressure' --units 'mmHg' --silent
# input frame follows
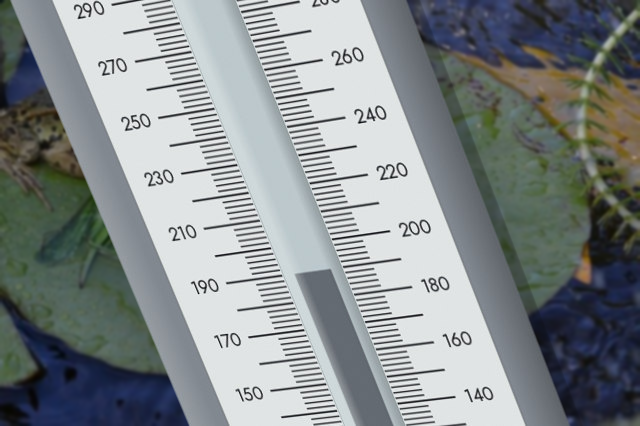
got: 190 mmHg
